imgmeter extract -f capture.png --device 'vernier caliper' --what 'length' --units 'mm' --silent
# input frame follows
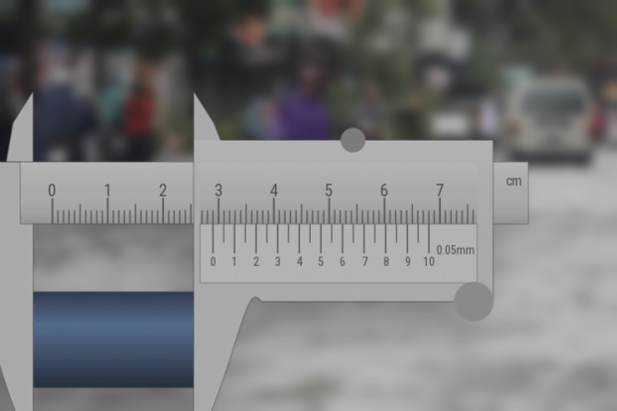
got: 29.0 mm
